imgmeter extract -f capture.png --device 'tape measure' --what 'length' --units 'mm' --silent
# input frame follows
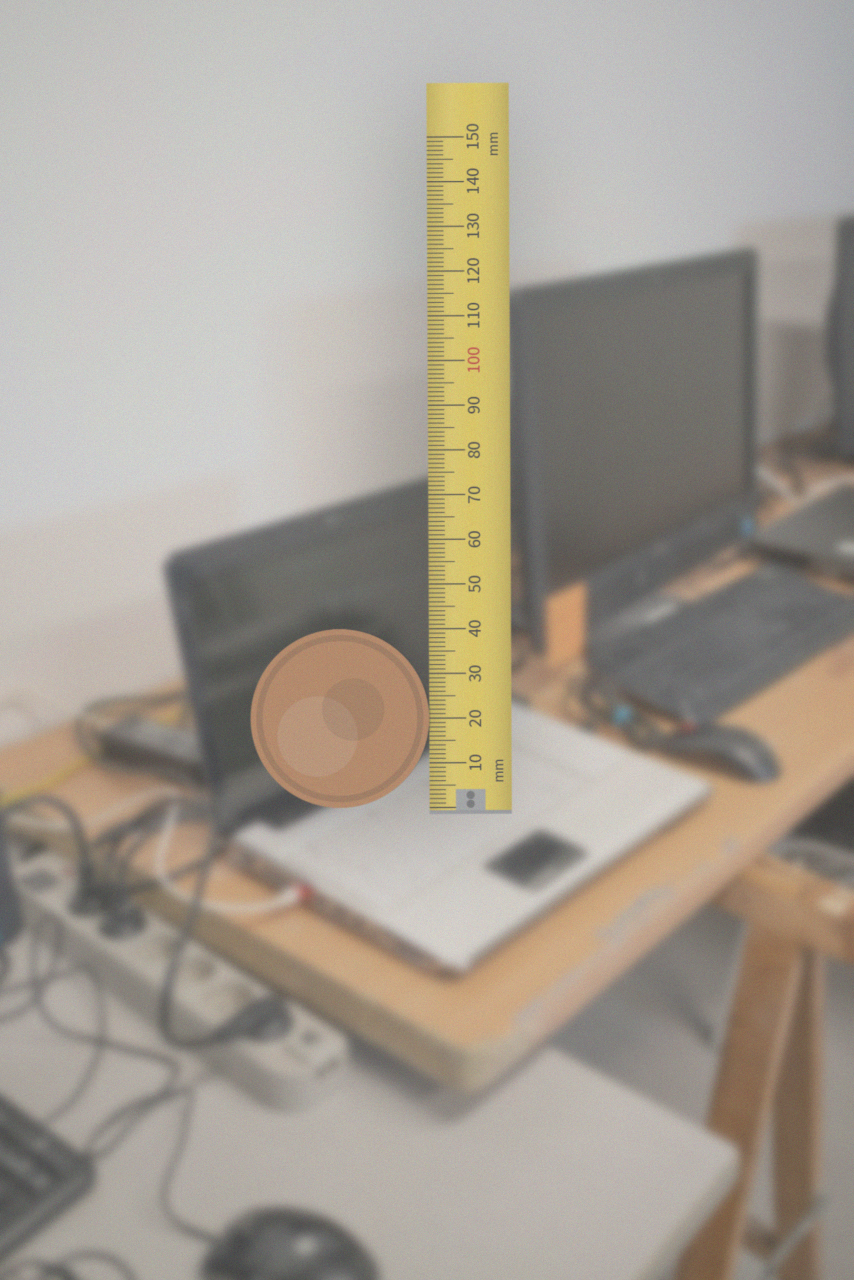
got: 40 mm
